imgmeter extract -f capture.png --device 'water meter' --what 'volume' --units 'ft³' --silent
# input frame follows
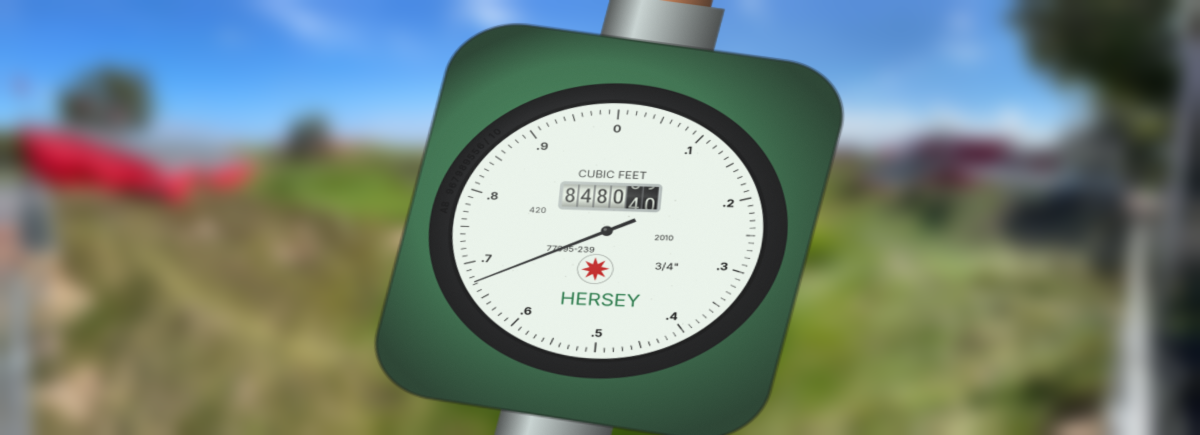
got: 848039.67 ft³
